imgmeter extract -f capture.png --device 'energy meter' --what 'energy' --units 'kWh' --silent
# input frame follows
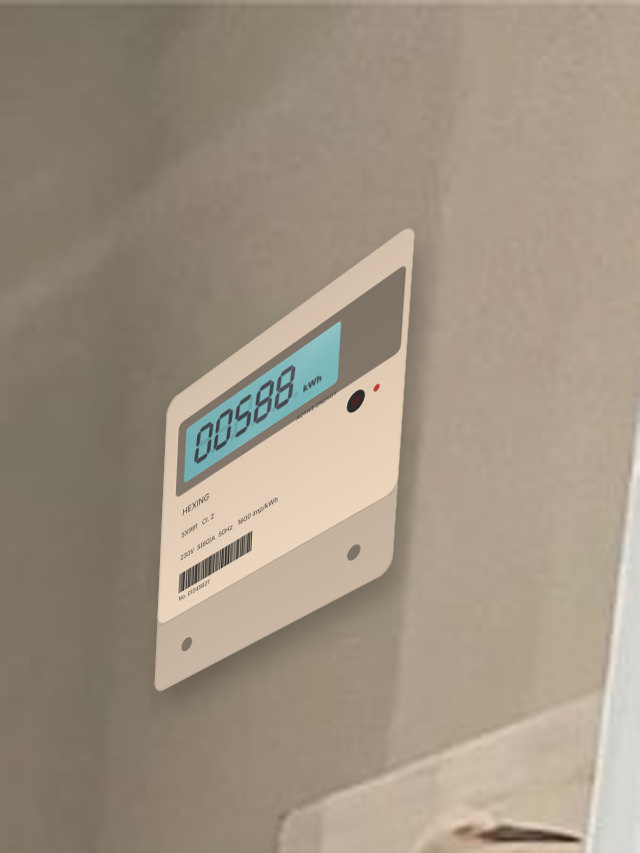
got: 588 kWh
